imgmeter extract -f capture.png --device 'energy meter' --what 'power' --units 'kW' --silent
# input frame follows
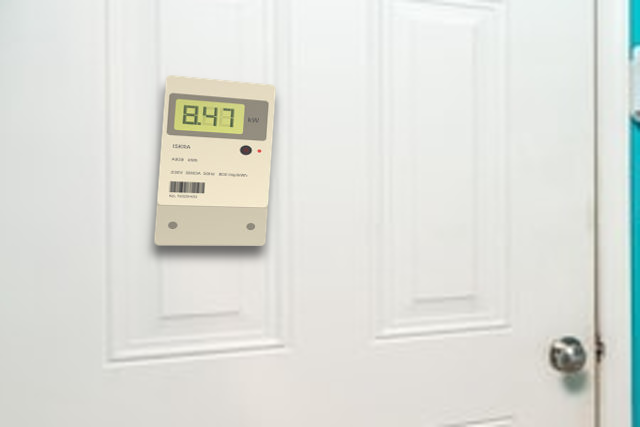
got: 8.47 kW
